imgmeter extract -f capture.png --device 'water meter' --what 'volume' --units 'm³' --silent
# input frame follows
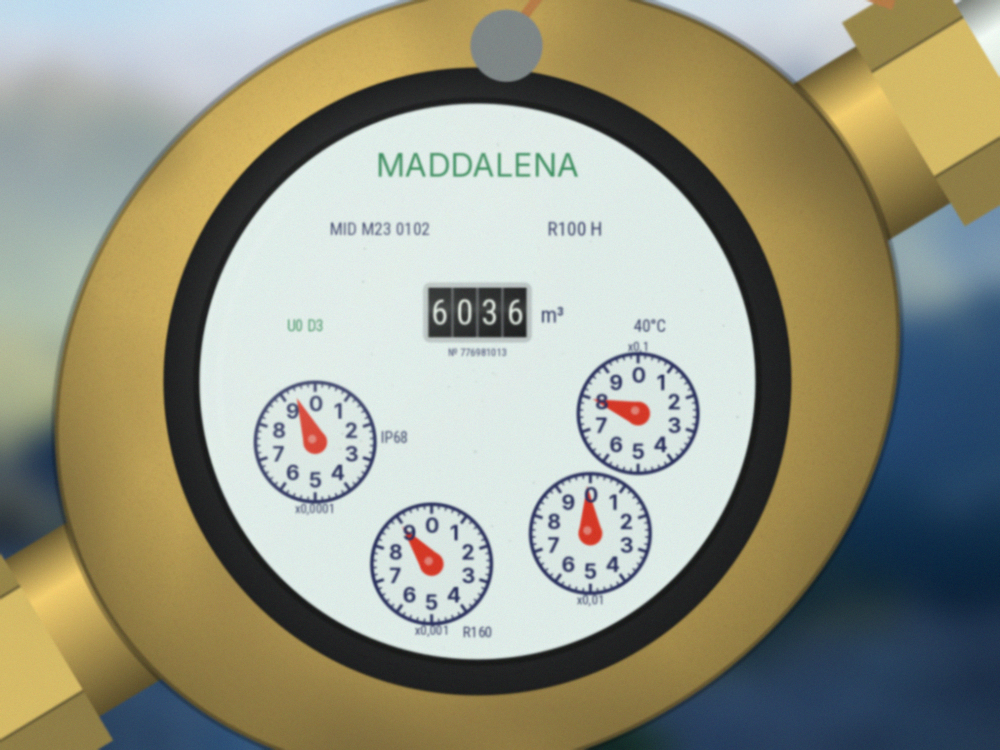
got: 6036.7989 m³
